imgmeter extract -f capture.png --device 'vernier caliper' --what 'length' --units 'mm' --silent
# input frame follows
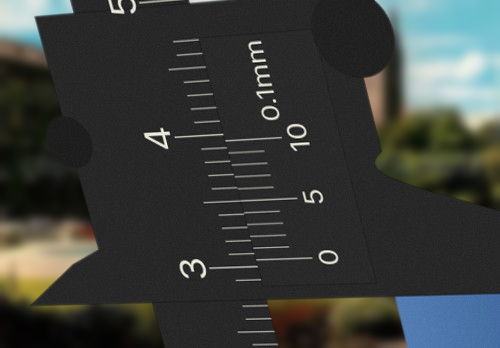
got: 30.5 mm
